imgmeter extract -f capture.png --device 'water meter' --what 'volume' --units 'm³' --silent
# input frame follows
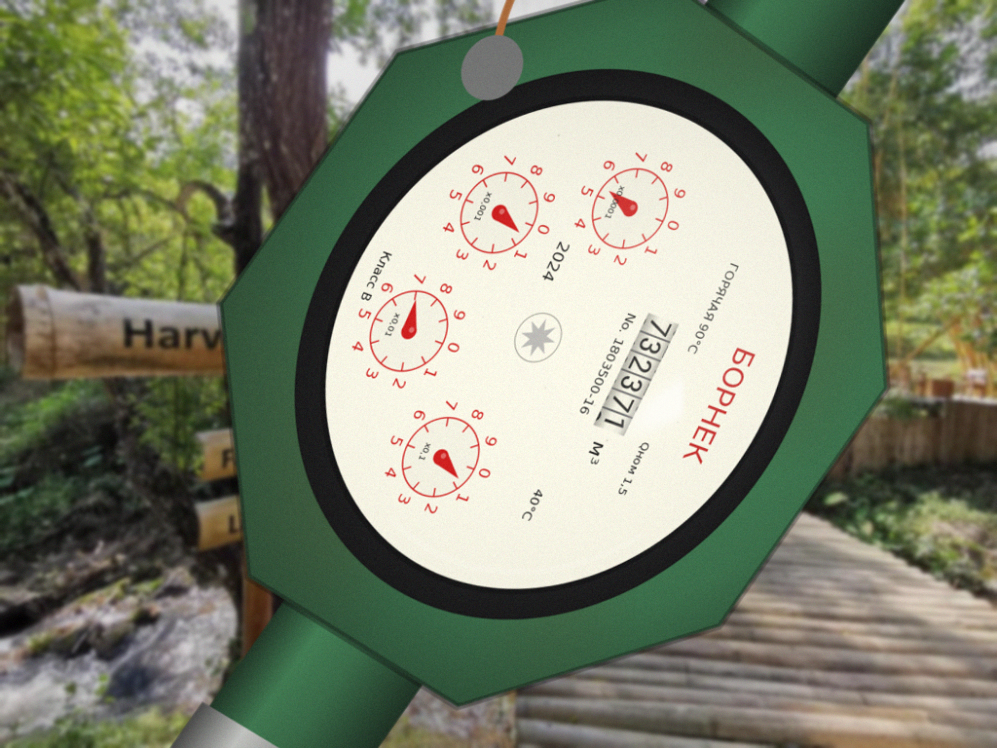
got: 732371.0705 m³
